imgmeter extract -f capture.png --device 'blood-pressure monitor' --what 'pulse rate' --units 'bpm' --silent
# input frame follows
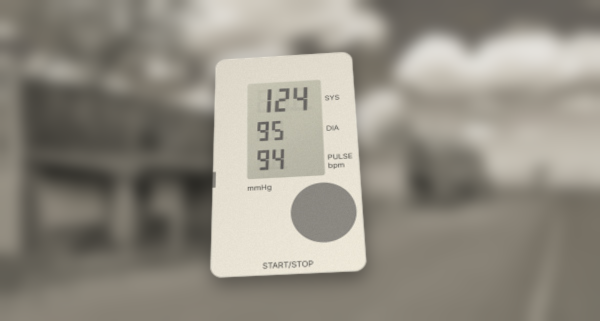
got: 94 bpm
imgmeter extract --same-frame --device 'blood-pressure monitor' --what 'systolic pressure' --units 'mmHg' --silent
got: 124 mmHg
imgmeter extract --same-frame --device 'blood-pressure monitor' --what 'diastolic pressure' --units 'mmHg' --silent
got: 95 mmHg
